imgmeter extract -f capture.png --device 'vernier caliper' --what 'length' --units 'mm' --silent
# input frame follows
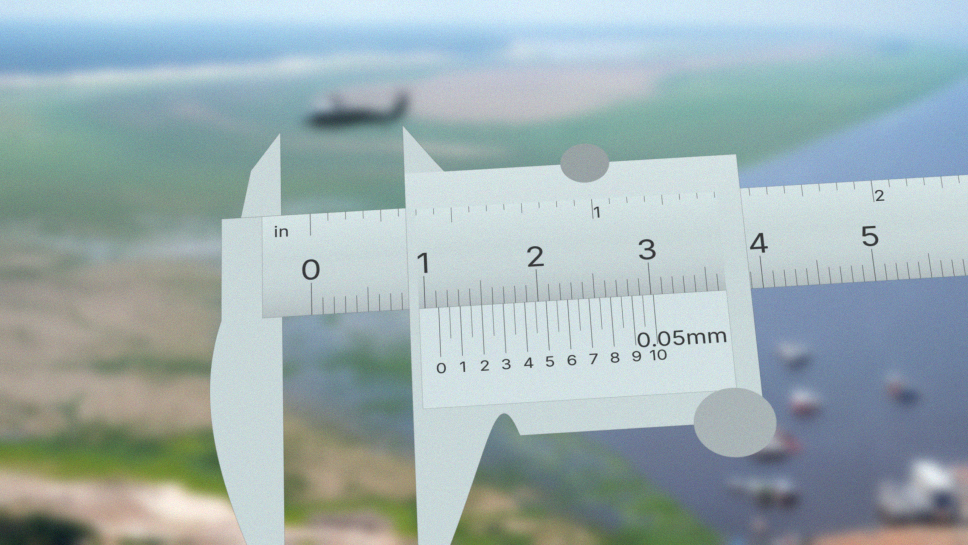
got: 11.2 mm
